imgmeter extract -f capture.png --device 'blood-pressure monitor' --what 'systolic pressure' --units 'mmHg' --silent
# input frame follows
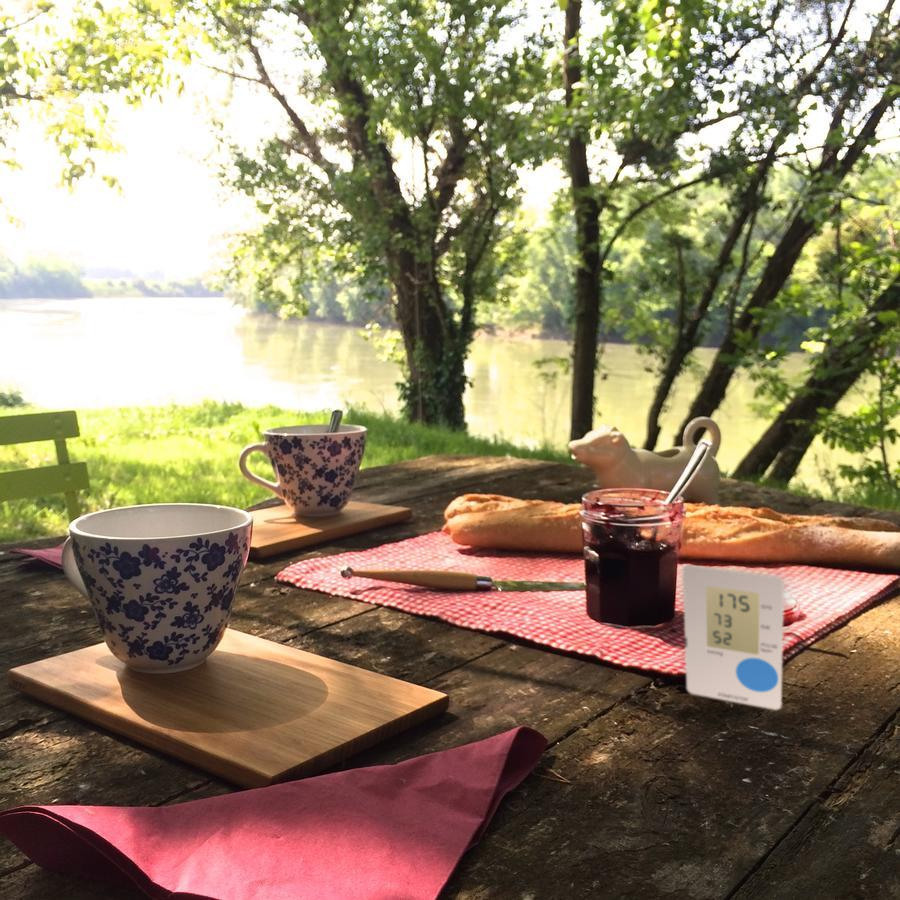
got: 175 mmHg
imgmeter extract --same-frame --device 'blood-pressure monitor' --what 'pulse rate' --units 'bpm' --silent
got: 52 bpm
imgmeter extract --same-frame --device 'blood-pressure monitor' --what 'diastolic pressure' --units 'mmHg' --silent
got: 73 mmHg
